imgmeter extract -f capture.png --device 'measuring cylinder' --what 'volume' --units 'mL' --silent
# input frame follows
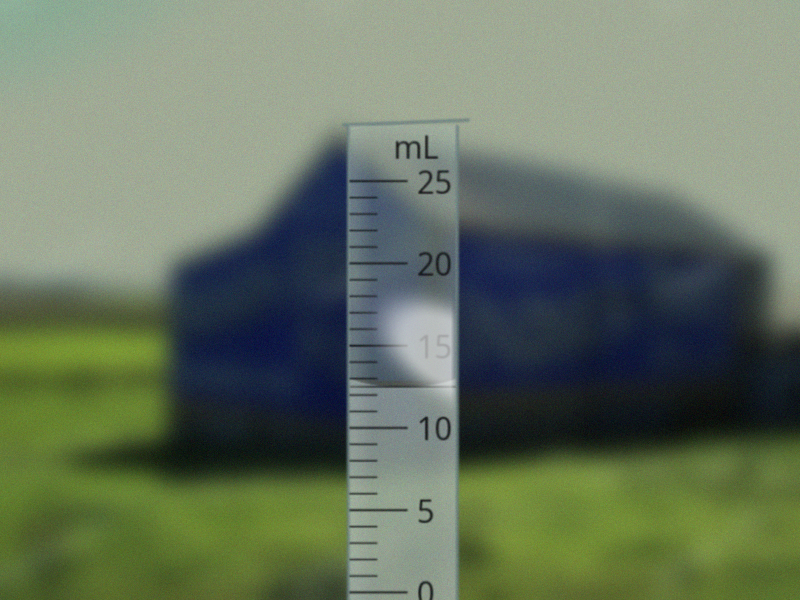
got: 12.5 mL
